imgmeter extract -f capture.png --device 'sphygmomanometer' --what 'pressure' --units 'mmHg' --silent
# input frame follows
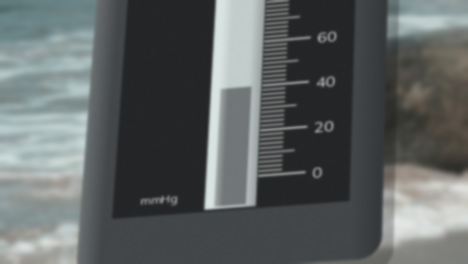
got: 40 mmHg
